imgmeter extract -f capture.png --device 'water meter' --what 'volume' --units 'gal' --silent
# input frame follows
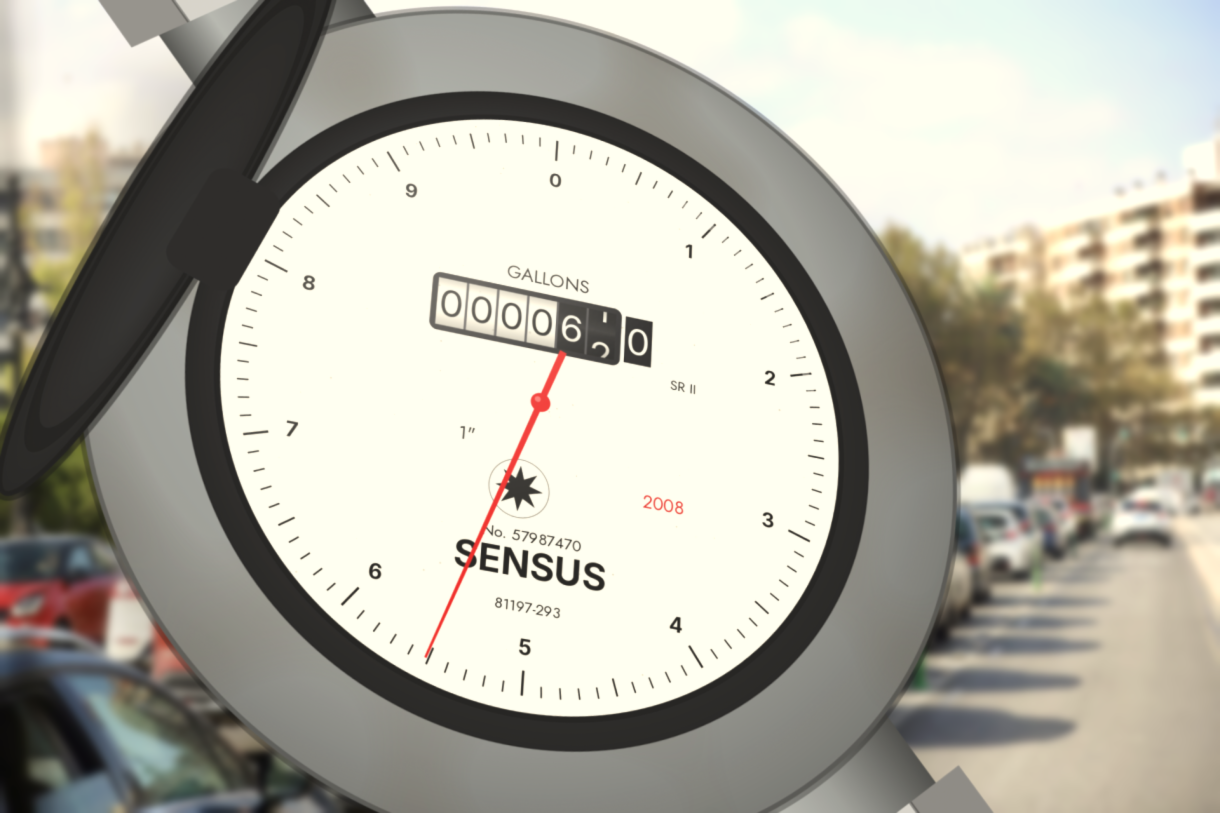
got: 615.5 gal
